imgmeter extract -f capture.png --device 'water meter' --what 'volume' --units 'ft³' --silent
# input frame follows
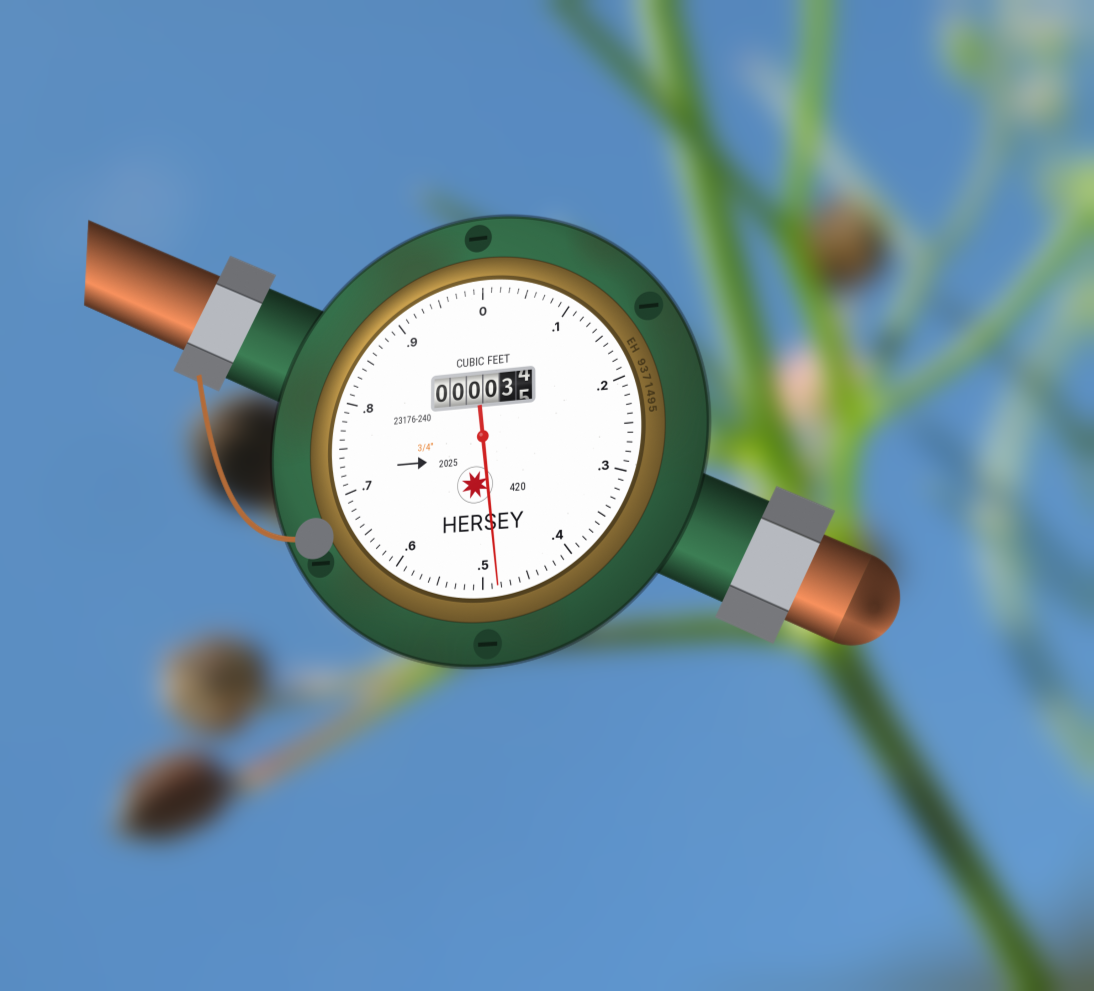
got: 34.48 ft³
